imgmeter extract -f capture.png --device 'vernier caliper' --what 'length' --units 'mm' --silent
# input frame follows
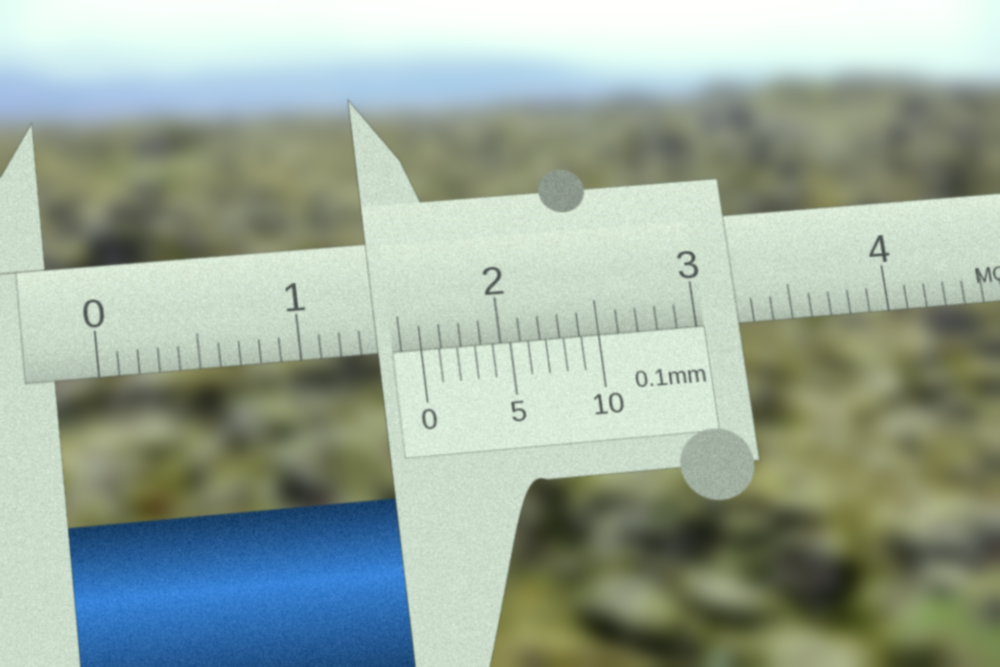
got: 16.0 mm
